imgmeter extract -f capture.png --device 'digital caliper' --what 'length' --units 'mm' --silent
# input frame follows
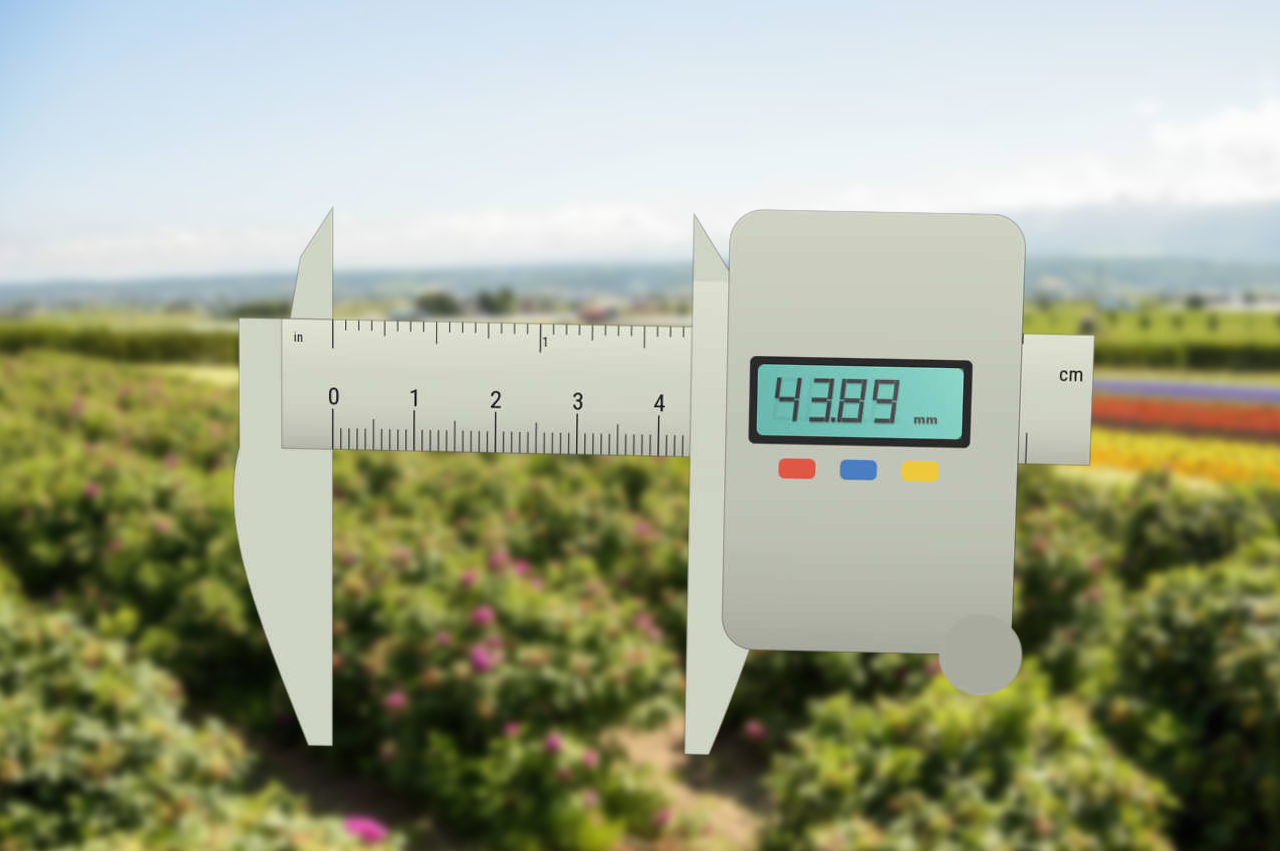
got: 43.89 mm
